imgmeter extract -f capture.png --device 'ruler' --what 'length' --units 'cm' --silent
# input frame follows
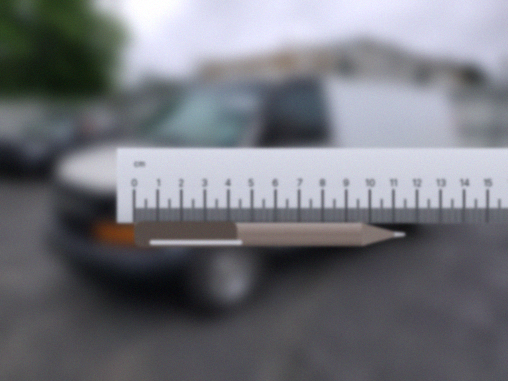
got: 11.5 cm
